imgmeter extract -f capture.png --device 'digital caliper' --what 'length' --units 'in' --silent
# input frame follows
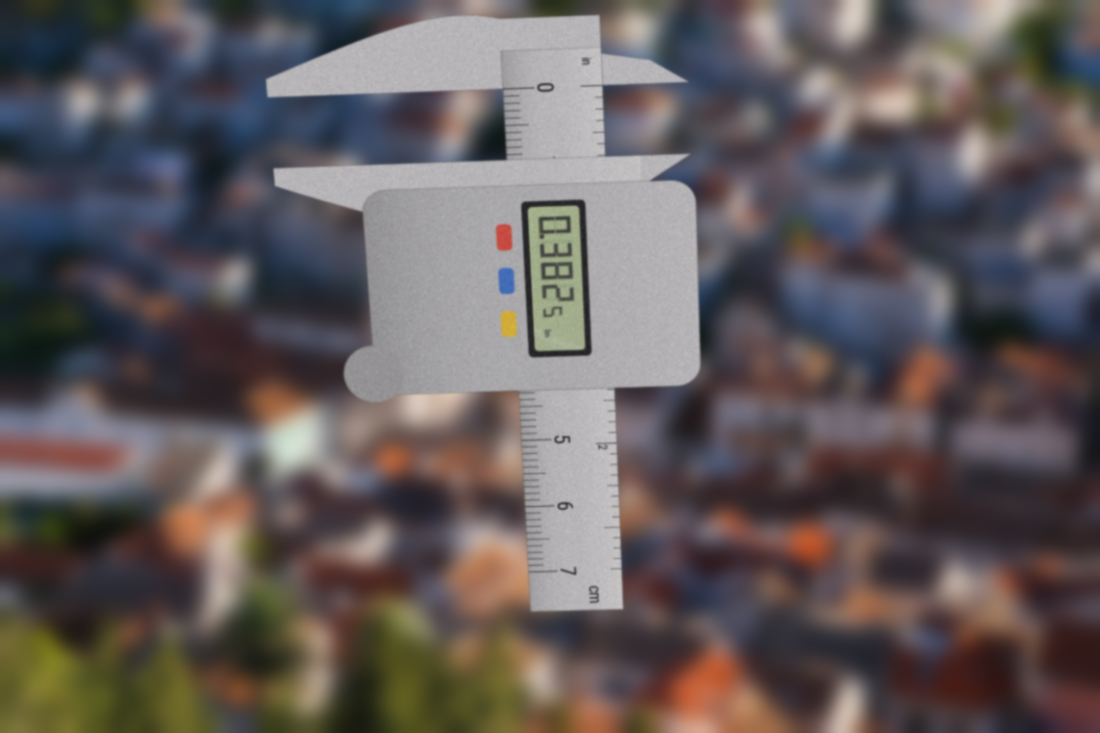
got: 0.3825 in
